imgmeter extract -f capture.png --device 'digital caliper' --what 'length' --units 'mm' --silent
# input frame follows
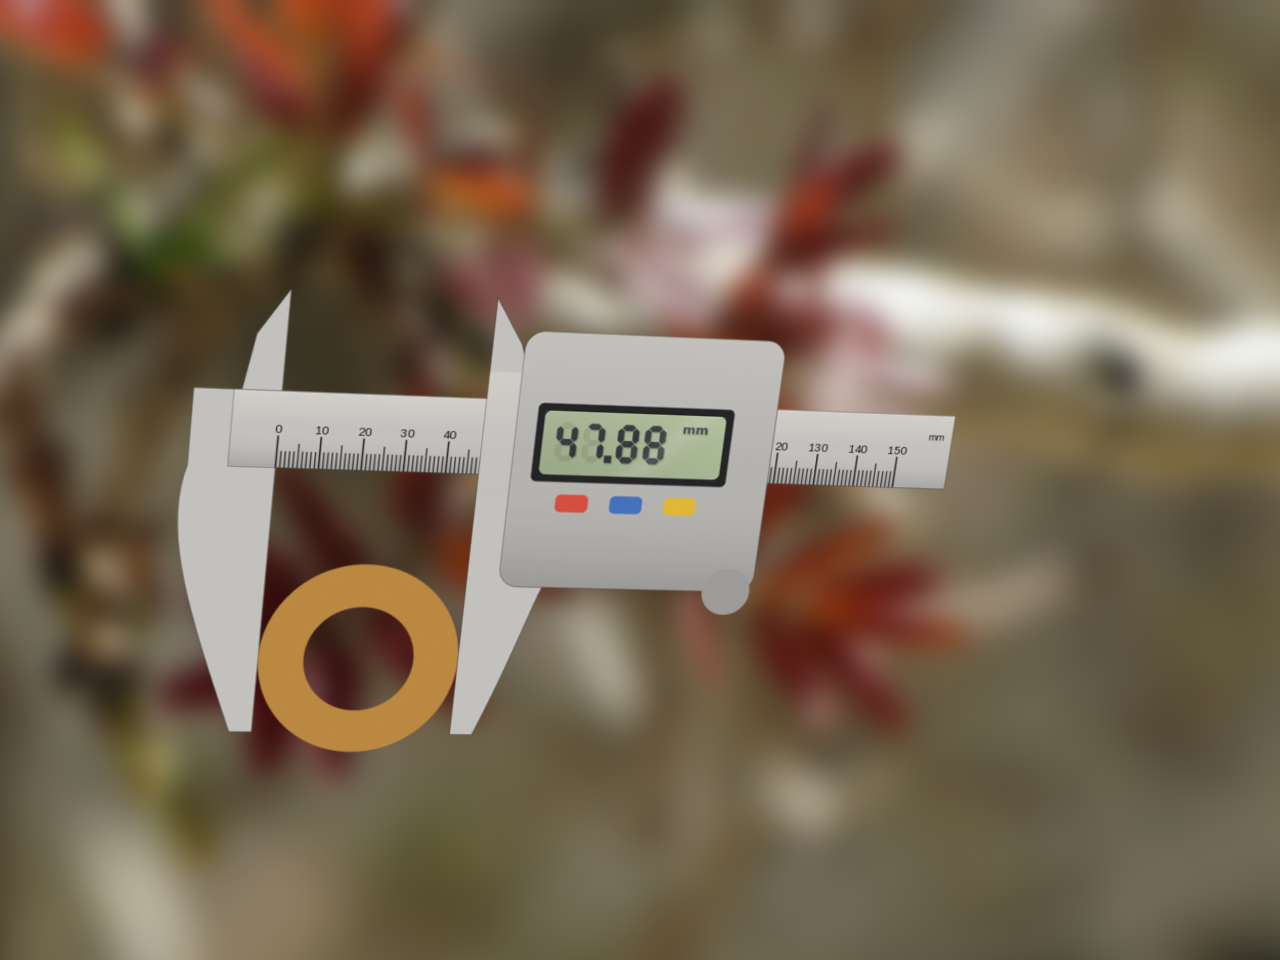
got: 47.88 mm
